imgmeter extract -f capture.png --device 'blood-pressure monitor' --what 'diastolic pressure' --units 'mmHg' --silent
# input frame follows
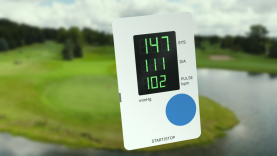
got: 111 mmHg
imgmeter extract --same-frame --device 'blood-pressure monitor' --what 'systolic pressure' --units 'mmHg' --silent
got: 147 mmHg
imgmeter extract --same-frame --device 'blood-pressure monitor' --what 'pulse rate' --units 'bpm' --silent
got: 102 bpm
